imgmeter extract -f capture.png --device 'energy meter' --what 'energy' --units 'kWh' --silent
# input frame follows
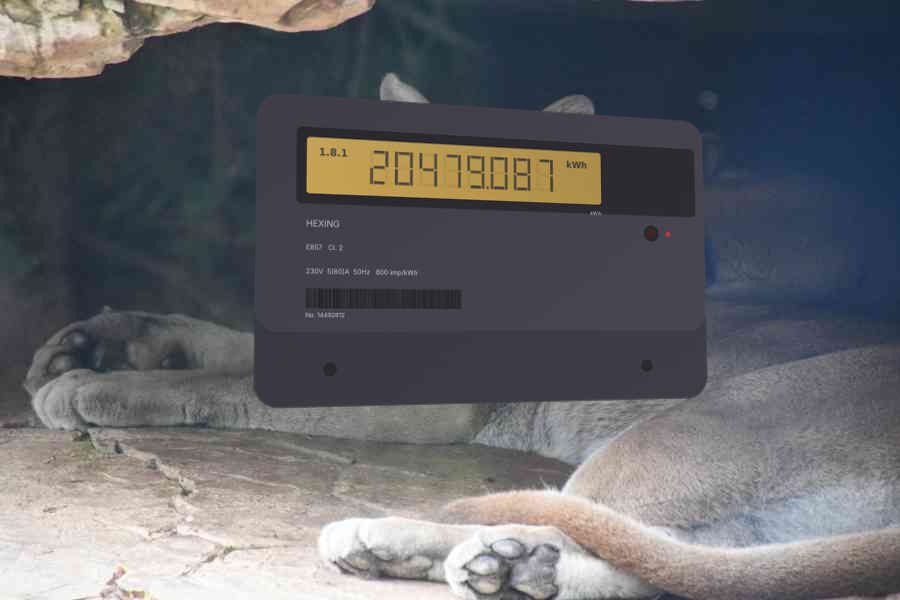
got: 20479.087 kWh
